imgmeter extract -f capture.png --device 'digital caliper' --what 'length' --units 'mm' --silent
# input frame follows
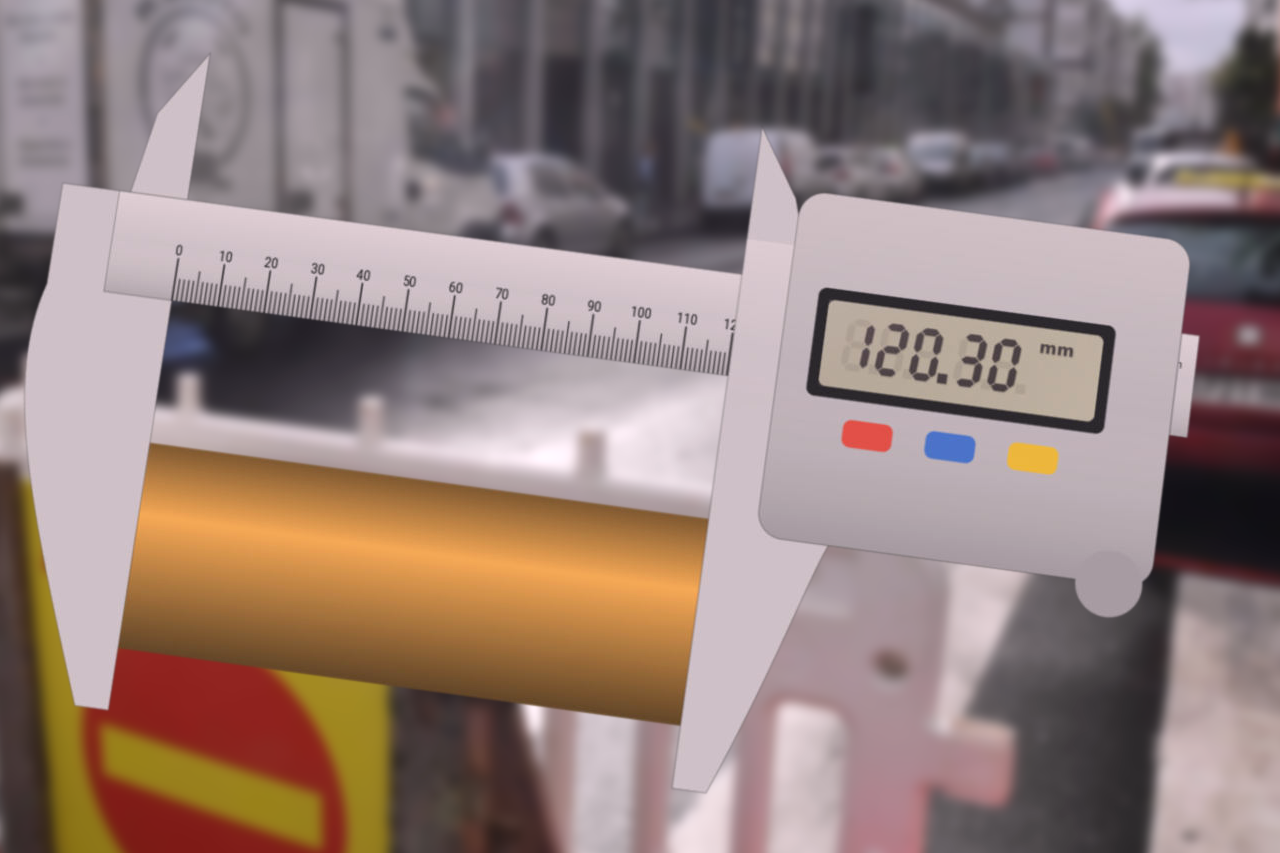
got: 120.30 mm
